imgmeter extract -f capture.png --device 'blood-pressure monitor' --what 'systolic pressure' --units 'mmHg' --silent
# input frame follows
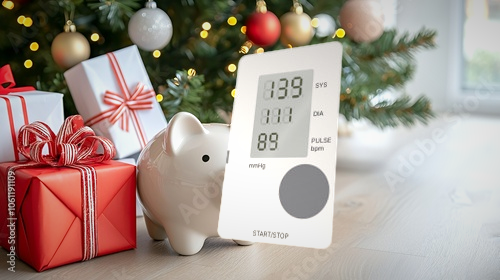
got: 139 mmHg
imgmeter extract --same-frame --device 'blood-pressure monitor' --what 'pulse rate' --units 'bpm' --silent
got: 89 bpm
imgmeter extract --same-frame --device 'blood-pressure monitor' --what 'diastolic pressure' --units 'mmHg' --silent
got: 111 mmHg
